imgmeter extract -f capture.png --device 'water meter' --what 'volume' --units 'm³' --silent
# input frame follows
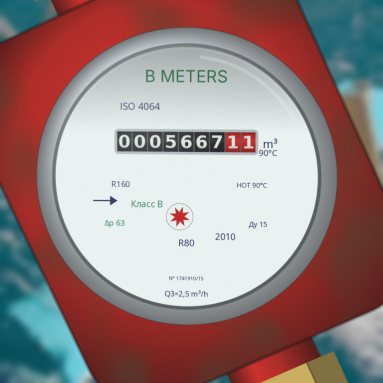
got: 5667.11 m³
